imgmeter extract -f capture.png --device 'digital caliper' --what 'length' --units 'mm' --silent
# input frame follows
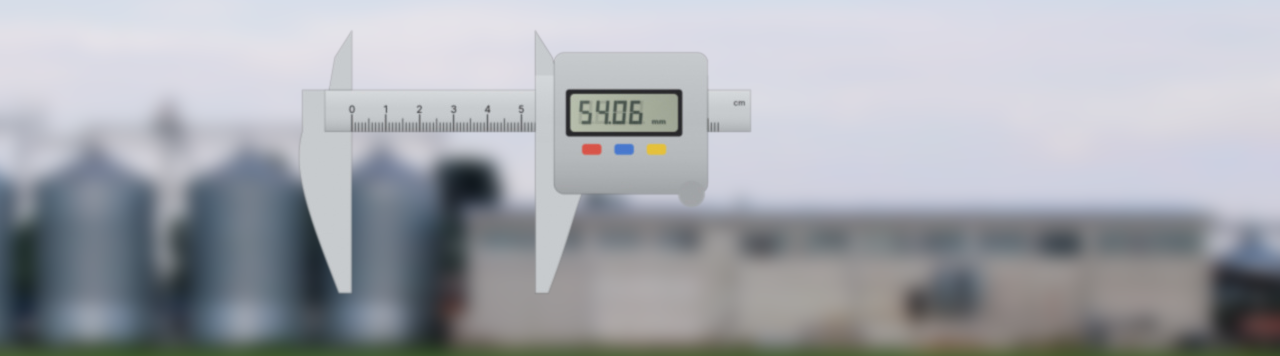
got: 54.06 mm
